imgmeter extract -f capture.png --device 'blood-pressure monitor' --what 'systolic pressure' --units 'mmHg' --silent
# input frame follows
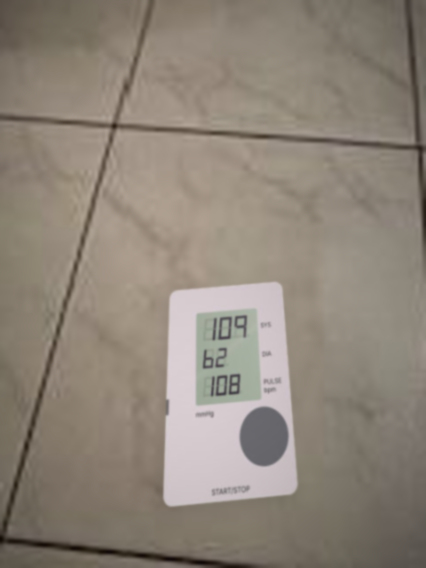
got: 109 mmHg
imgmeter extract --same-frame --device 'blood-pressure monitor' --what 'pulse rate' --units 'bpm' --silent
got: 108 bpm
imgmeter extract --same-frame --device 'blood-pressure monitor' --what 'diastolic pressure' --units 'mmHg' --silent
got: 62 mmHg
